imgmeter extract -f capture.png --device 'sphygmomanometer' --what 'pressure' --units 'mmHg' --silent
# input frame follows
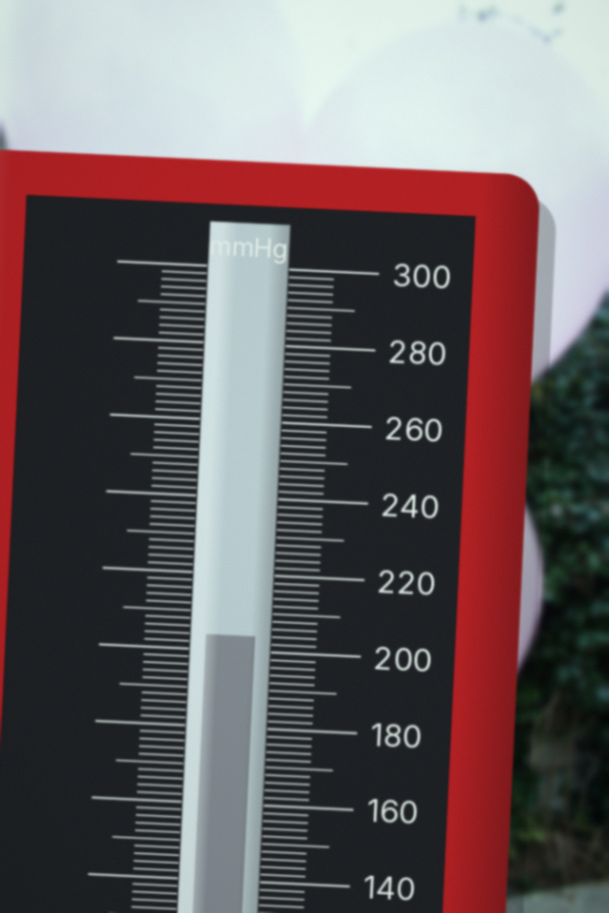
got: 204 mmHg
